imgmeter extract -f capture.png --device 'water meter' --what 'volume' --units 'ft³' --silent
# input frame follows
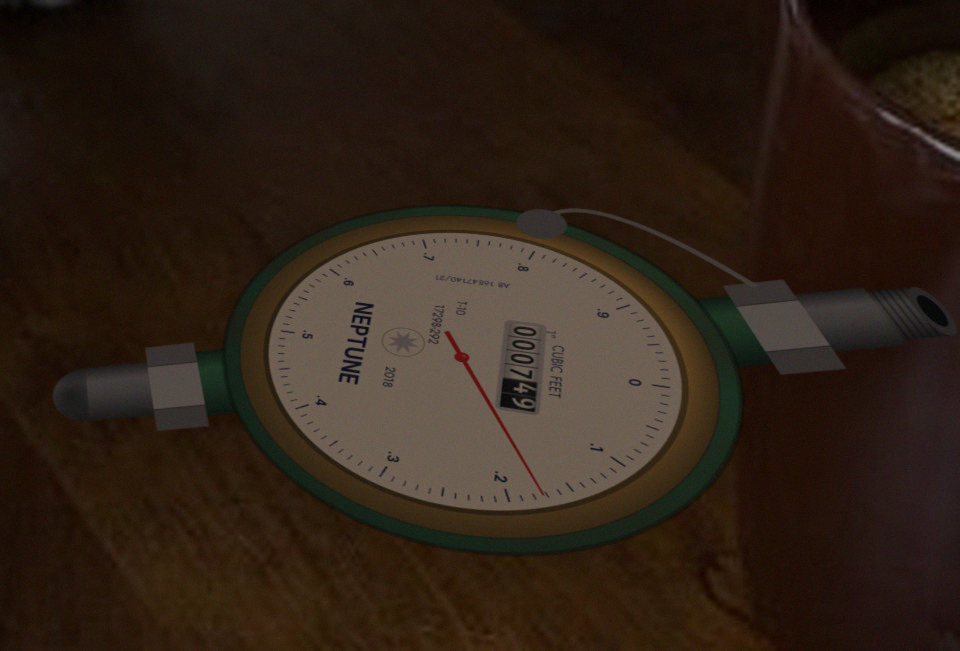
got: 749.17 ft³
